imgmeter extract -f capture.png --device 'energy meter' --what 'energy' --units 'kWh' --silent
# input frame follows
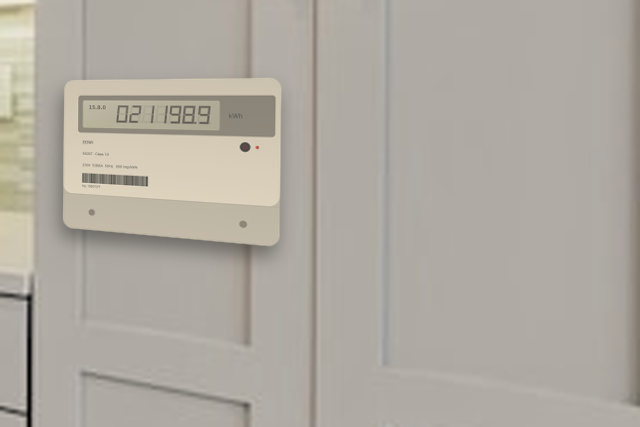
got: 21198.9 kWh
